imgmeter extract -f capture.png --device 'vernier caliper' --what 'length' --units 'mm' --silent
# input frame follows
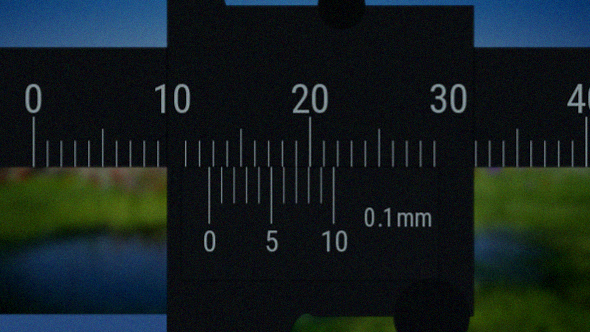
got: 12.7 mm
